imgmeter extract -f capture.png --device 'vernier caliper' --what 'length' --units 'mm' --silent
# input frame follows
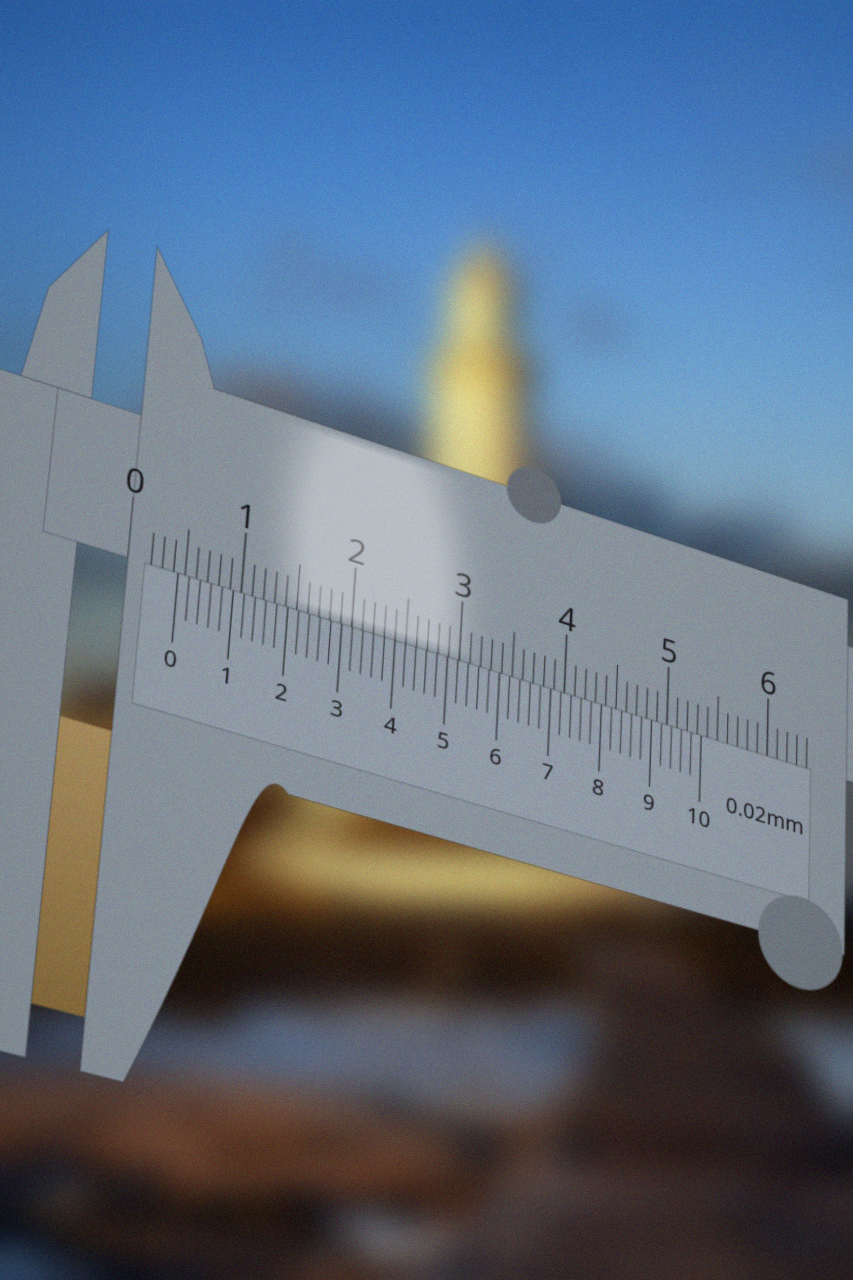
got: 4.4 mm
